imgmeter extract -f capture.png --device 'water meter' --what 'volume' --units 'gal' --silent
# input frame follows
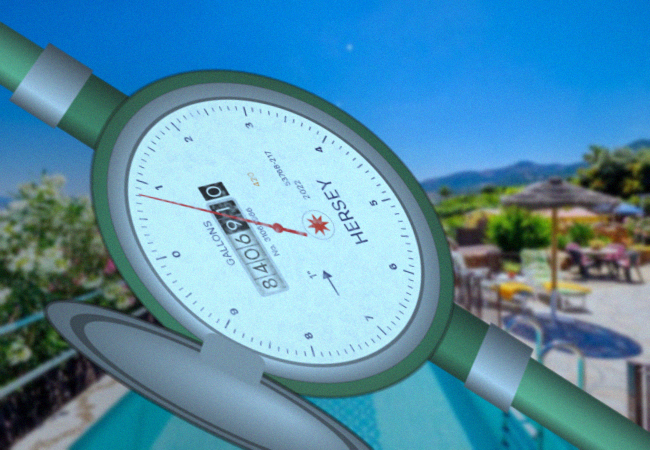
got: 8406910.8 gal
